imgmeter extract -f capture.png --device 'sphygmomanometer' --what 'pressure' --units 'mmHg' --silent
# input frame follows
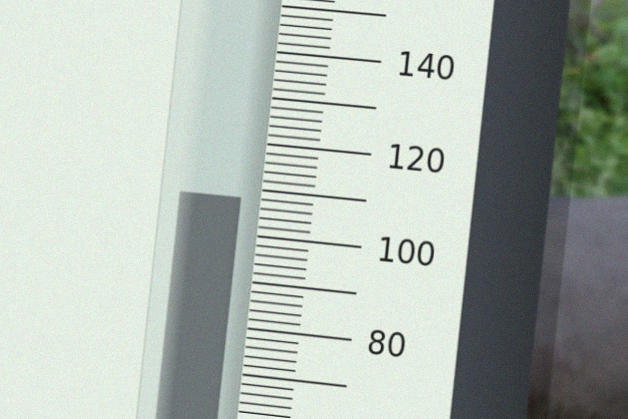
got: 108 mmHg
